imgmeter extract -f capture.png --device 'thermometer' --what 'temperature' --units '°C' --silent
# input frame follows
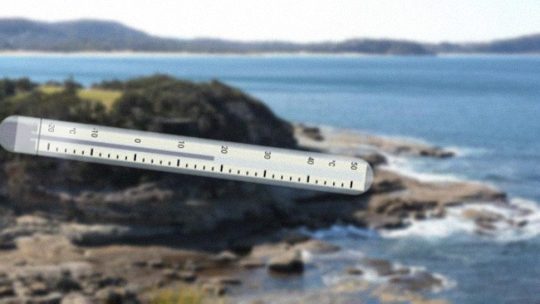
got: 18 °C
